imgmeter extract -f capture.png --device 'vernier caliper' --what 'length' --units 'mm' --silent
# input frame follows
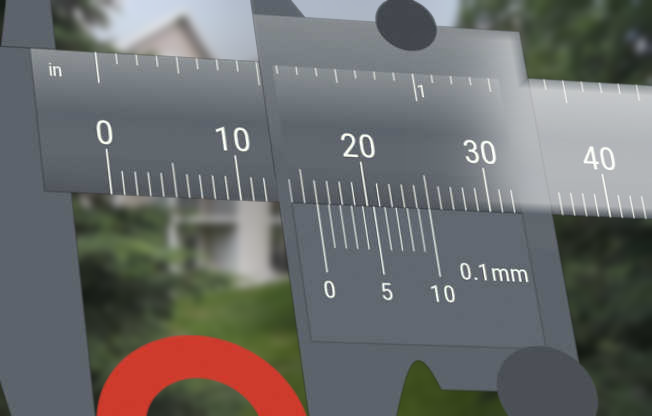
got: 16.0 mm
